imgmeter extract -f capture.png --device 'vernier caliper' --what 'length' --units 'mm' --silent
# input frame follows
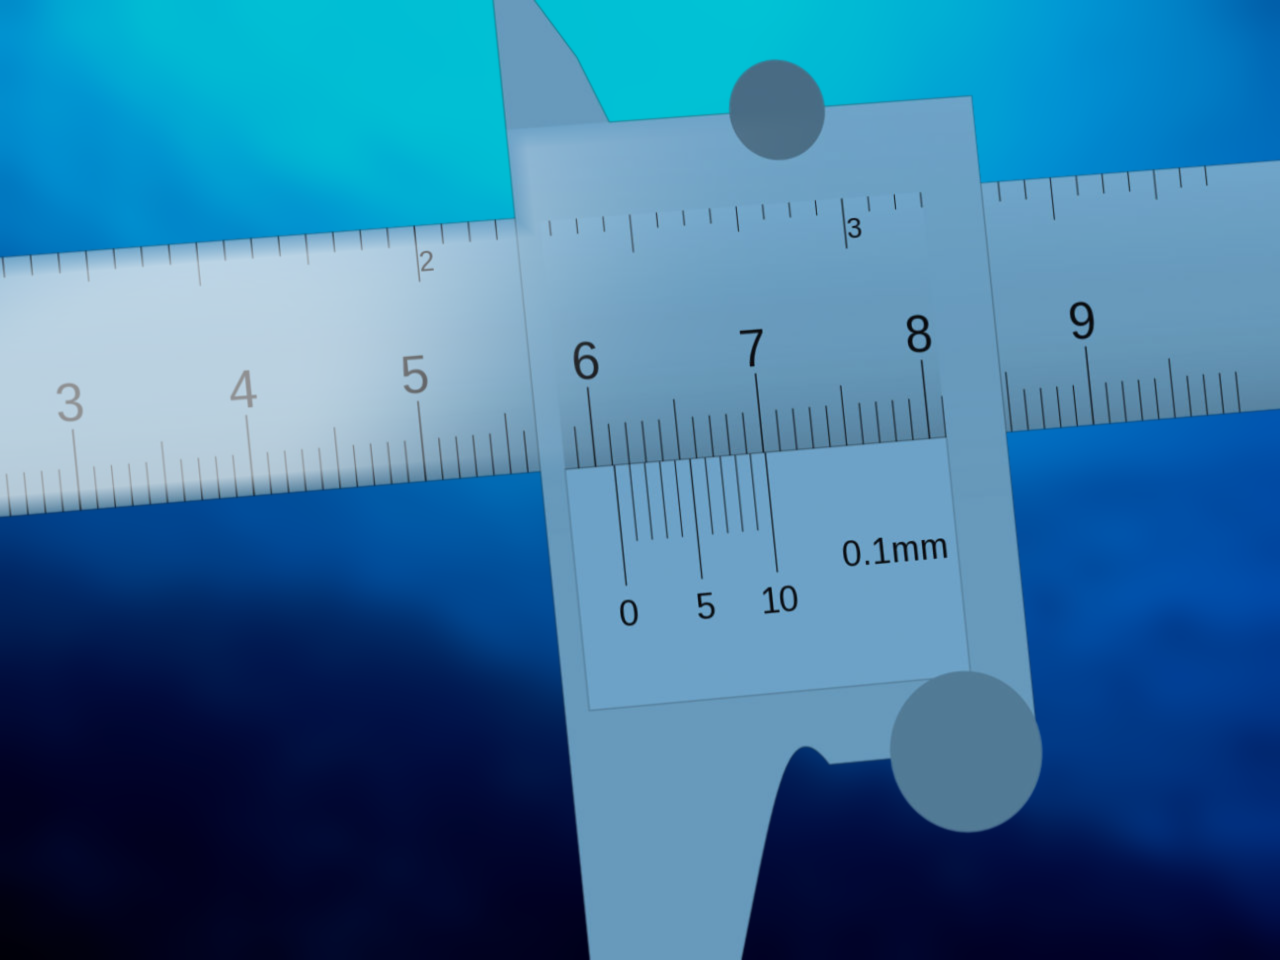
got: 61.1 mm
